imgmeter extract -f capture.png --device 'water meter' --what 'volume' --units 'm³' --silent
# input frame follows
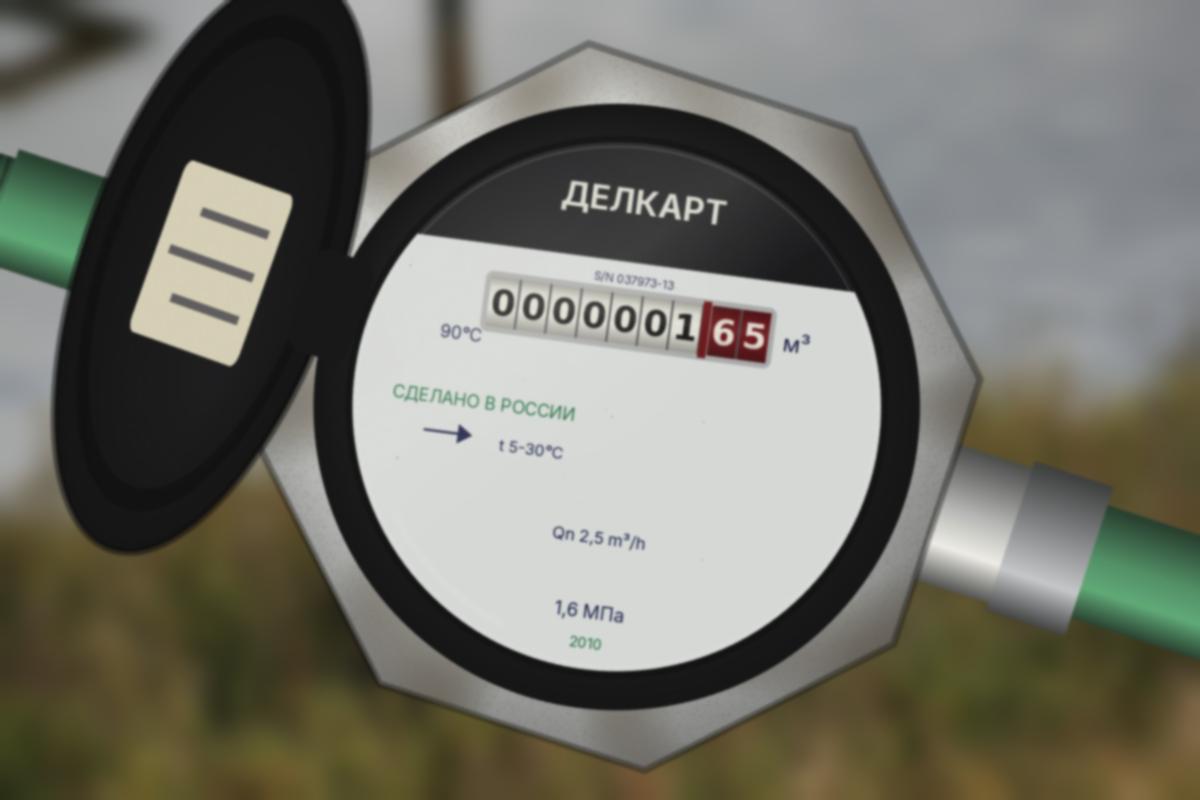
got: 1.65 m³
